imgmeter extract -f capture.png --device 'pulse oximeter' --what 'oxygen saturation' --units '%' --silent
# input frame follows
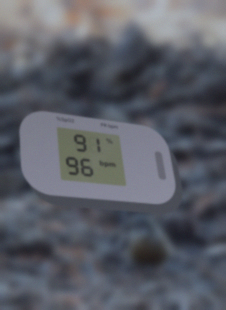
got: 91 %
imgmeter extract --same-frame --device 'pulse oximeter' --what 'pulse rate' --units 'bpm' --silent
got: 96 bpm
